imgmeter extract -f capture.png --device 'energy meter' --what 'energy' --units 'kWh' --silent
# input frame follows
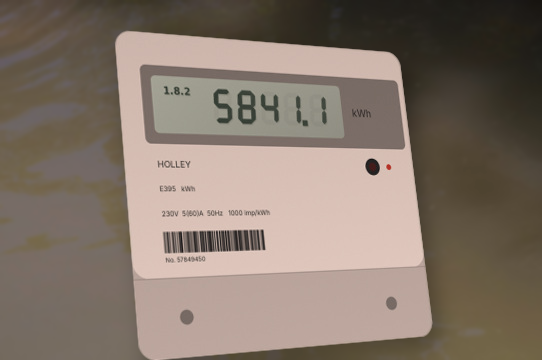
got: 5841.1 kWh
